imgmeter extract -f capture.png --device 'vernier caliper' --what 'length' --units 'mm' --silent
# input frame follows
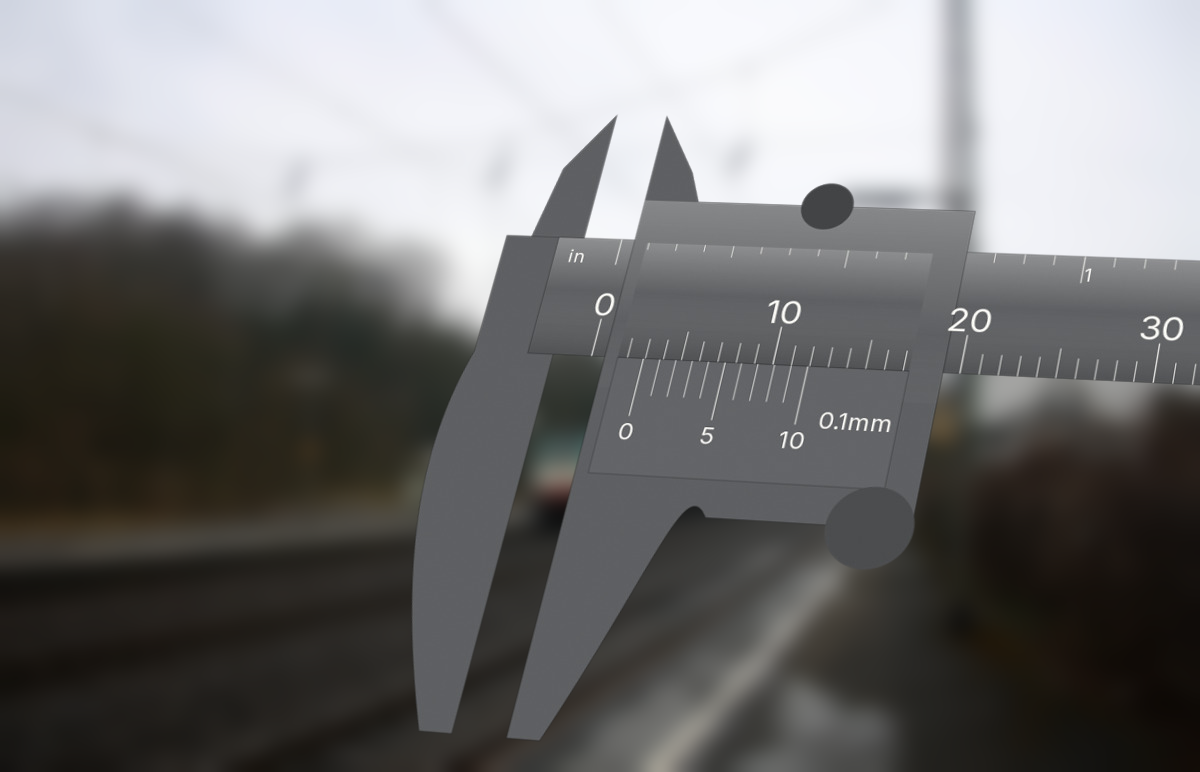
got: 2.9 mm
